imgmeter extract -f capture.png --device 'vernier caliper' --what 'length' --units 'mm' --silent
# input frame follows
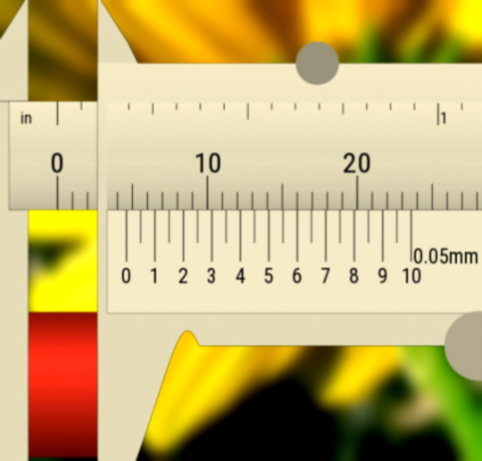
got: 4.6 mm
